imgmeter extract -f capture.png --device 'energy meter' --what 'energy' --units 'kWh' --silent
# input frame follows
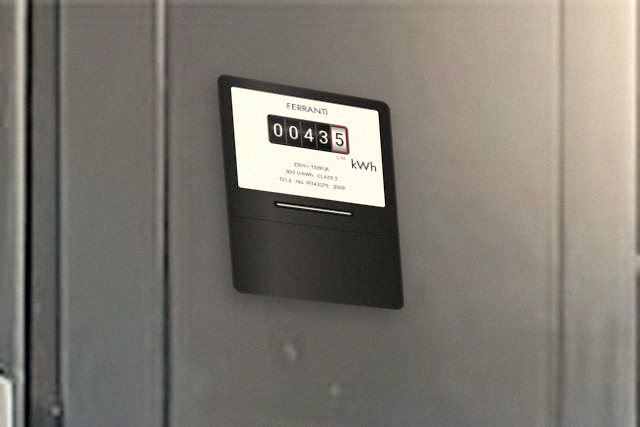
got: 43.5 kWh
